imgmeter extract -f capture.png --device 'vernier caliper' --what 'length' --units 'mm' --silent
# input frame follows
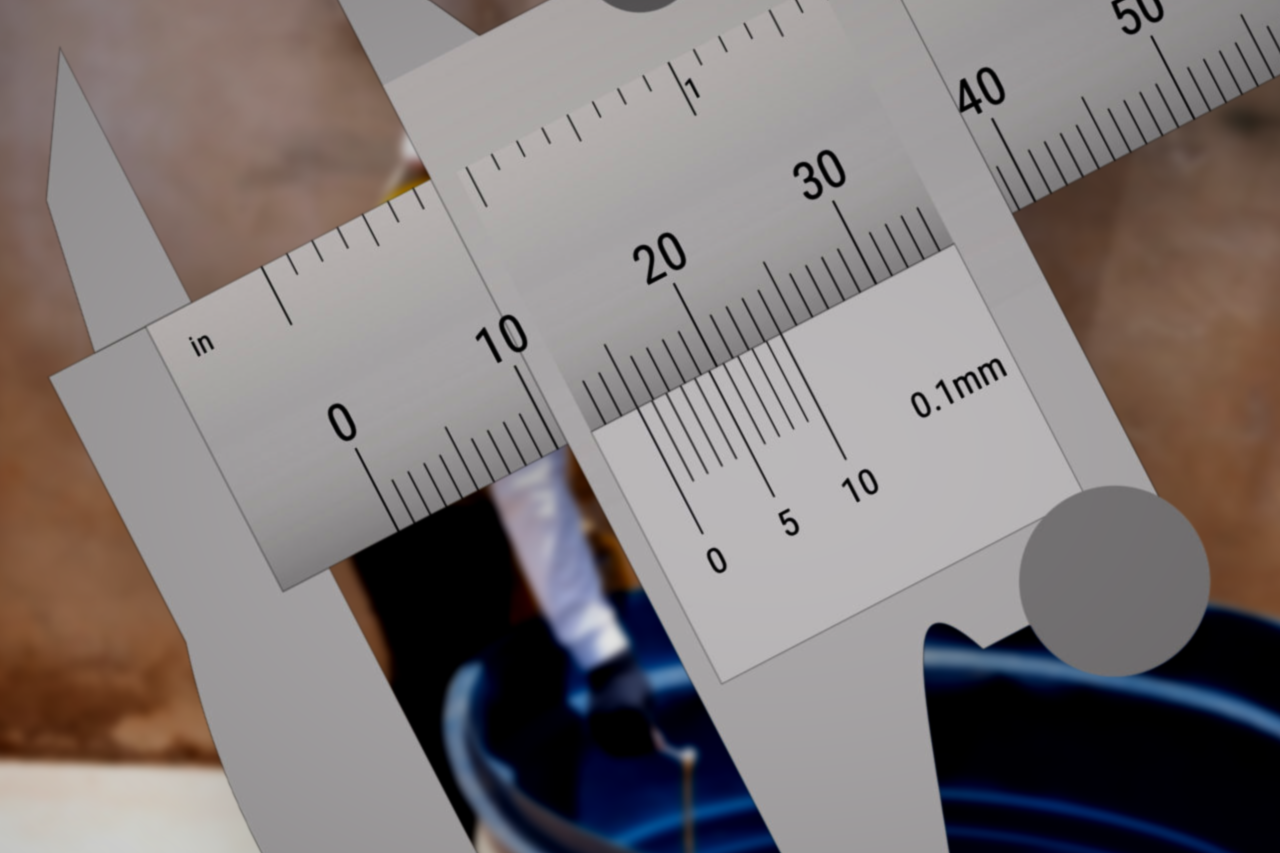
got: 15.0 mm
